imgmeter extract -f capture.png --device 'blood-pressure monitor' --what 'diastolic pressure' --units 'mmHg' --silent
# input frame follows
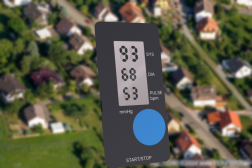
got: 68 mmHg
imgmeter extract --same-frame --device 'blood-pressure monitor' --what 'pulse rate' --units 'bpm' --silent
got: 53 bpm
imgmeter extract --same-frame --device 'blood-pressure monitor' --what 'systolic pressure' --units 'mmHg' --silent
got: 93 mmHg
